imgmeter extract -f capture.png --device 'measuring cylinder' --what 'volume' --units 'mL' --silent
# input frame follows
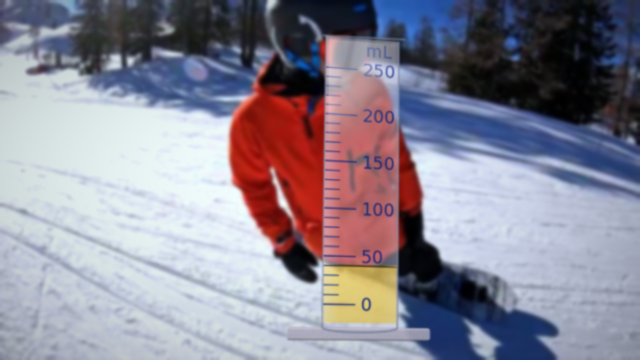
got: 40 mL
